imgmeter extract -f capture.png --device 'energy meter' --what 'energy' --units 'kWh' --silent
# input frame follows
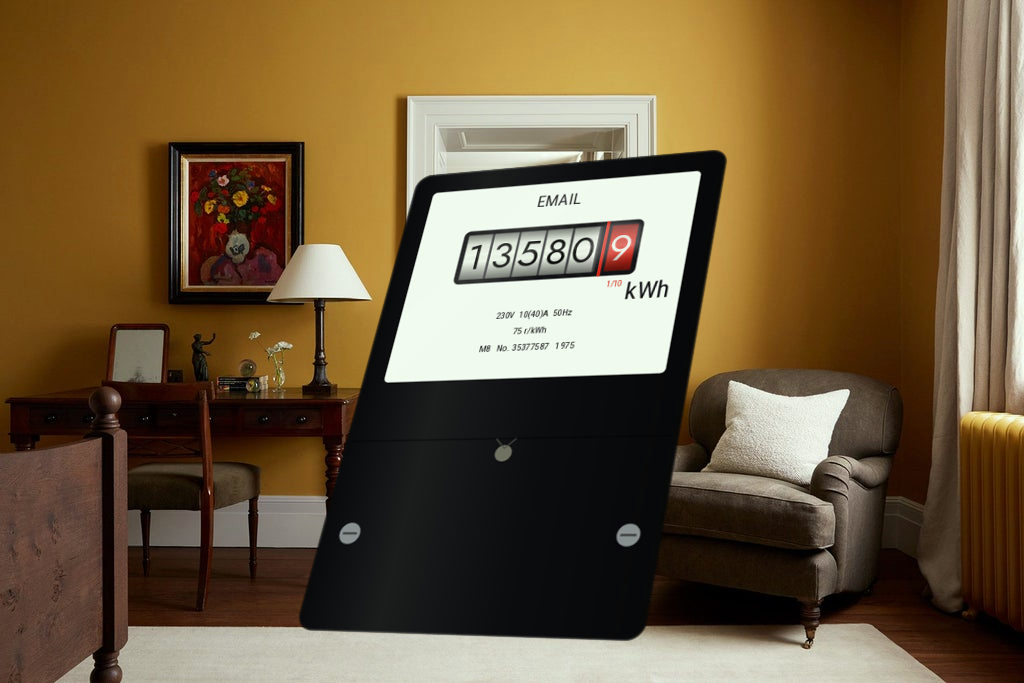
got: 13580.9 kWh
